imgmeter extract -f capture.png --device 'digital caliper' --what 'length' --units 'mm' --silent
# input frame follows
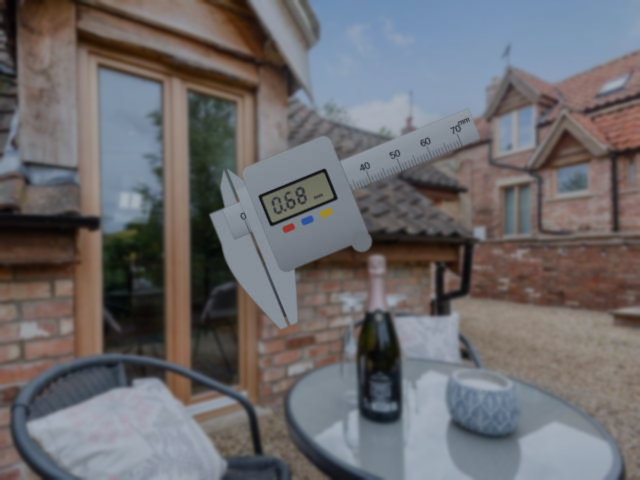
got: 0.68 mm
